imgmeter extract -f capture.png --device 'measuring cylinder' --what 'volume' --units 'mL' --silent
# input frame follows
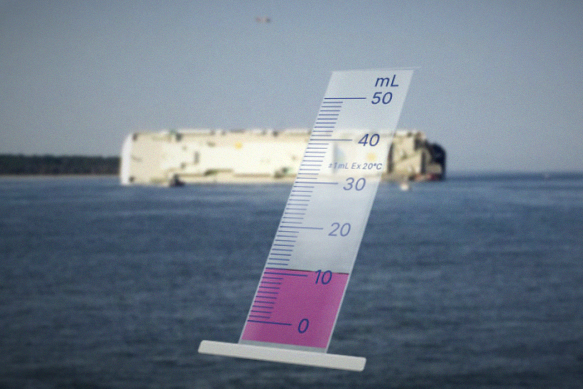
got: 11 mL
